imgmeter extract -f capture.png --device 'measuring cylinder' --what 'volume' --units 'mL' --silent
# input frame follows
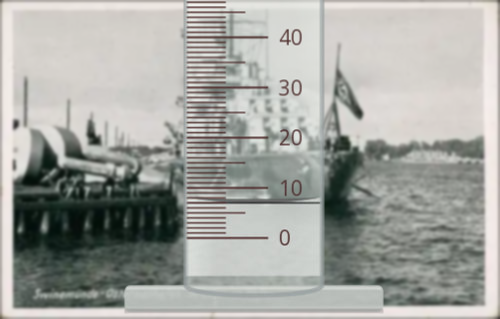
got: 7 mL
